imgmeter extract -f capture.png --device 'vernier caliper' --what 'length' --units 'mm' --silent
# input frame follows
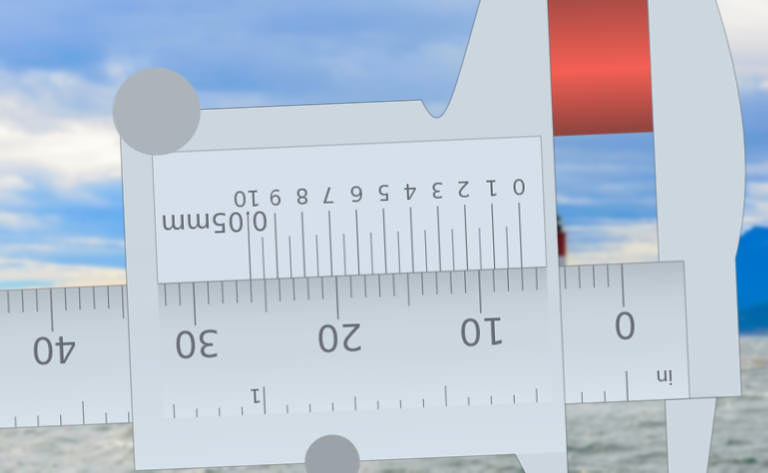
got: 7.0 mm
